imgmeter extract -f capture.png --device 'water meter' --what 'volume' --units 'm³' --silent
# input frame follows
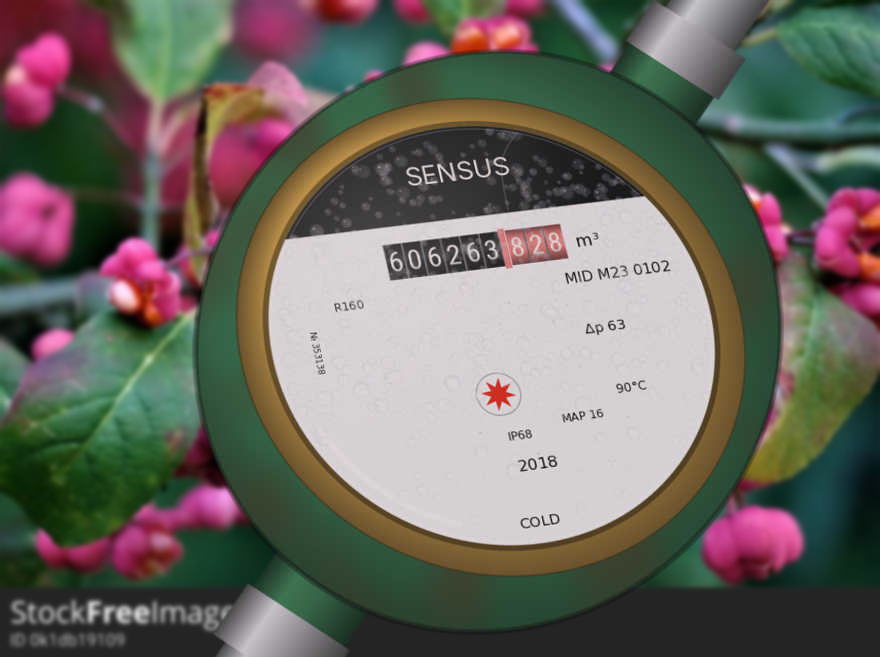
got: 606263.828 m³
